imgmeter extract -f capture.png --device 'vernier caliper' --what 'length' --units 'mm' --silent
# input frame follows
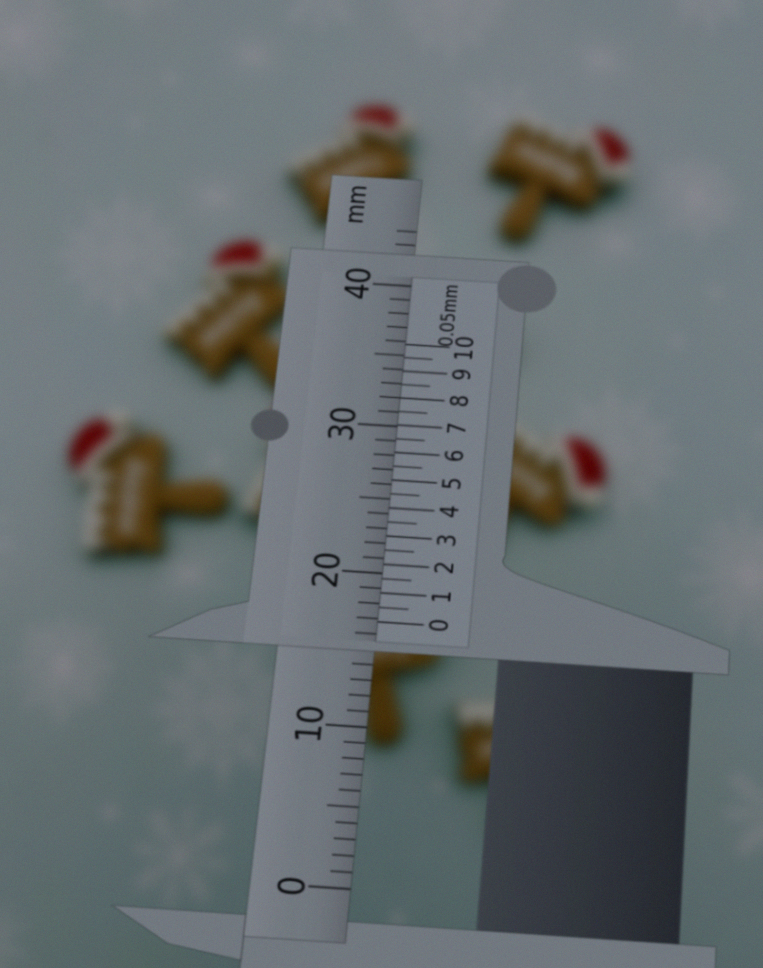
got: 16.8 mm
